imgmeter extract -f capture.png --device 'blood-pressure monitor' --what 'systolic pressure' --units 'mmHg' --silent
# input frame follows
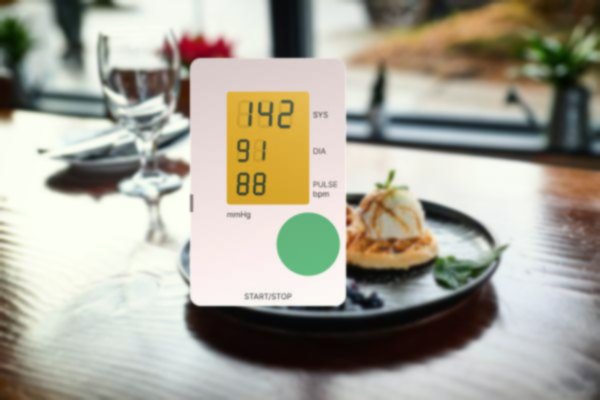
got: 142 mmHg
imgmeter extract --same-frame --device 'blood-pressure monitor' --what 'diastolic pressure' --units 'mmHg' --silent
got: 91 mmHg
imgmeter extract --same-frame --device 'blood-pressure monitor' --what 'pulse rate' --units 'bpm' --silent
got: 88 bpm
